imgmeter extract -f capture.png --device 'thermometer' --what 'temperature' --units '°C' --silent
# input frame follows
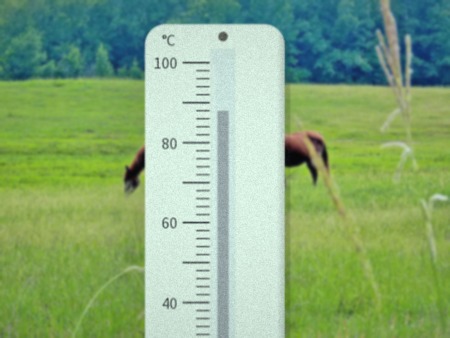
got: 88 °C
